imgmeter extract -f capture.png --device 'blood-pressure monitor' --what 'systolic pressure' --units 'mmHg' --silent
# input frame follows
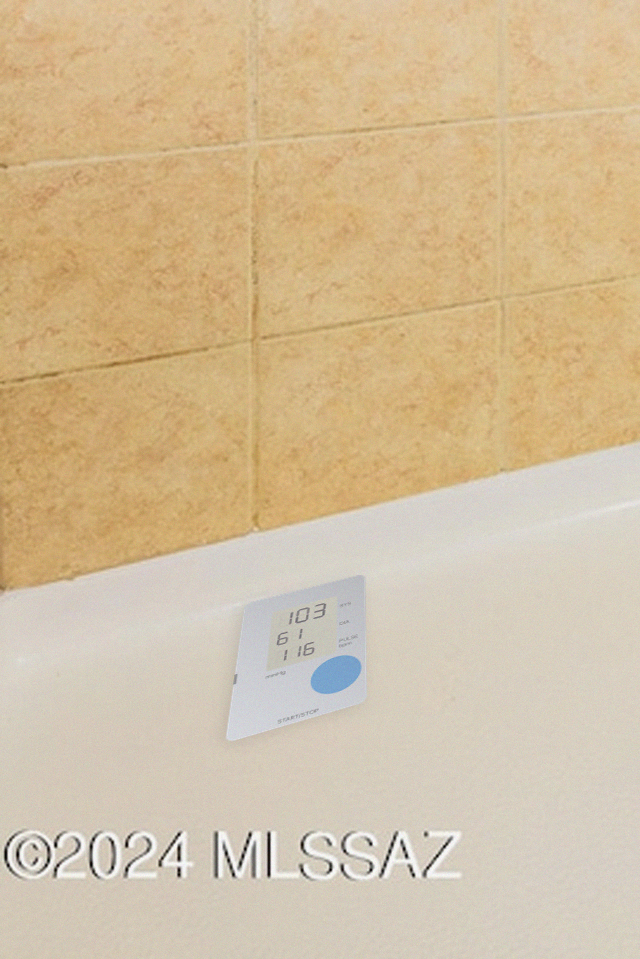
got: 103 mmHg
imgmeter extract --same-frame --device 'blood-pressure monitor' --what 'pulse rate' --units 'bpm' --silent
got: 116 bpm
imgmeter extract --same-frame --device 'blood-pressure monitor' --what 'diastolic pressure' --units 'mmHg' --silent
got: 61 mmHg
